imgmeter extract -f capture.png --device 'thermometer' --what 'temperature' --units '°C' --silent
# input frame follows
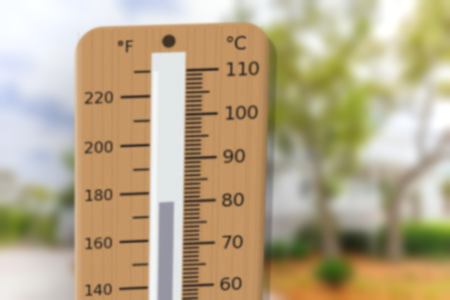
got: 80 °C
